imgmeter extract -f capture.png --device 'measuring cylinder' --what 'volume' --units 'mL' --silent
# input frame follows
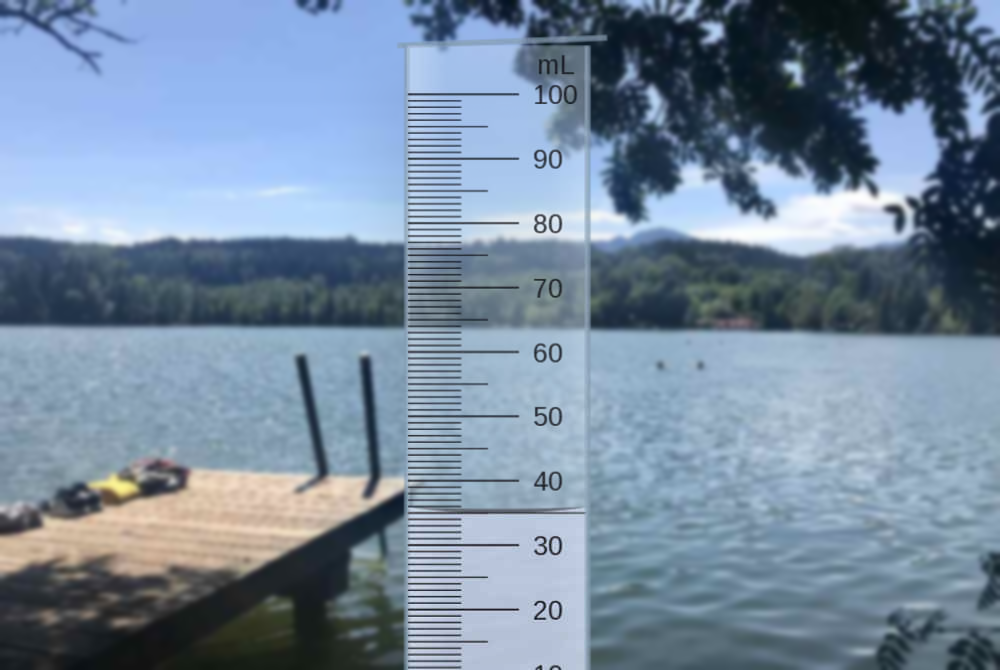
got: 35 mL
